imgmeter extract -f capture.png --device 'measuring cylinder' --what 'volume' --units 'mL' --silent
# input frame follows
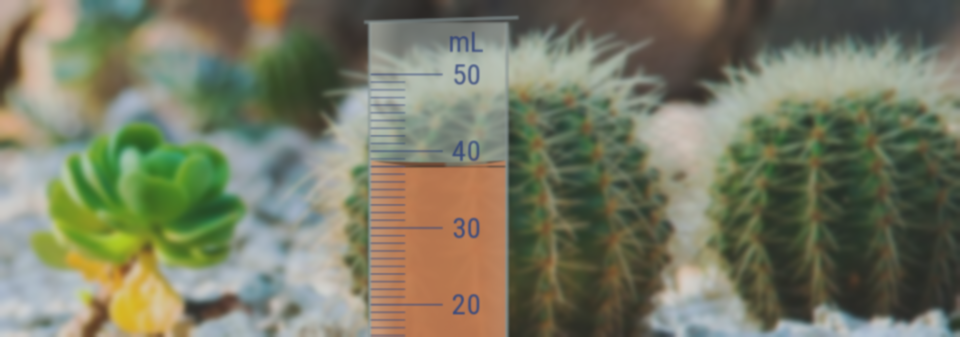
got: 38 mL
